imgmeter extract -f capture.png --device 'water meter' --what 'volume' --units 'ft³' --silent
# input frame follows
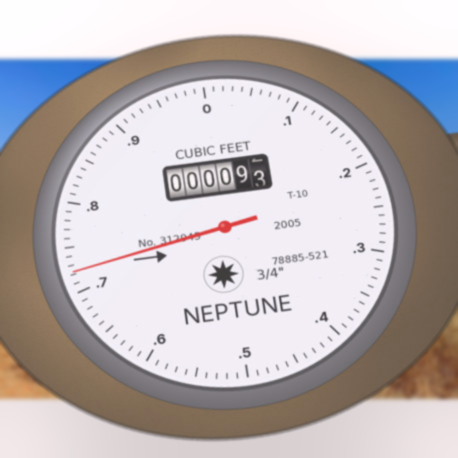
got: 92.72 ft³
